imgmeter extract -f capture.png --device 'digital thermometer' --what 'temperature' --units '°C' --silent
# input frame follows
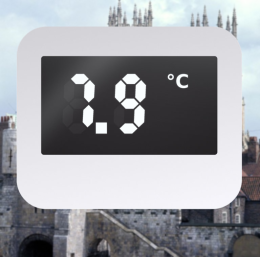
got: 7.9 °C
